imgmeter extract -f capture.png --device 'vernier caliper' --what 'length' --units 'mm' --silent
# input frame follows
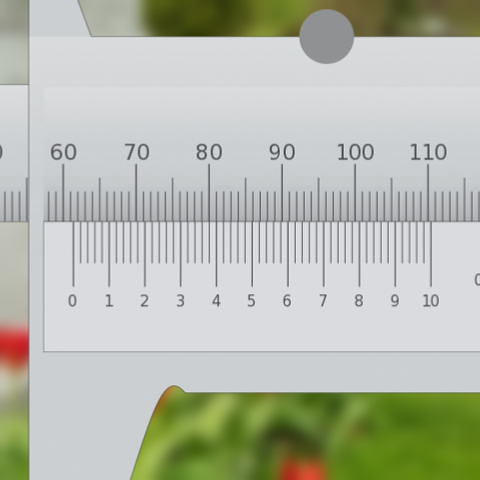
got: 61.4 mm
